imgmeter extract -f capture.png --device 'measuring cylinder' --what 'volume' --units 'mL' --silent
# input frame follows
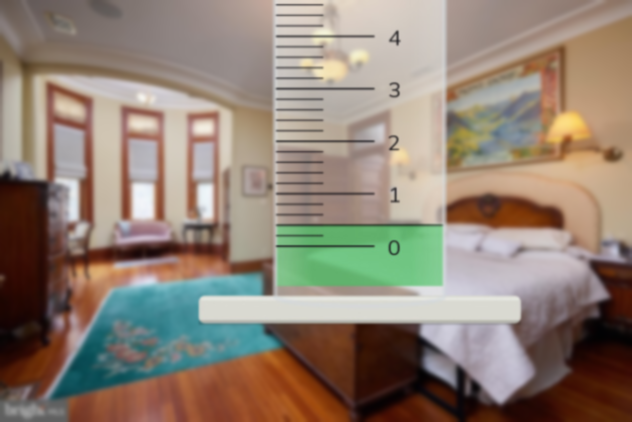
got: 0.4 mL
